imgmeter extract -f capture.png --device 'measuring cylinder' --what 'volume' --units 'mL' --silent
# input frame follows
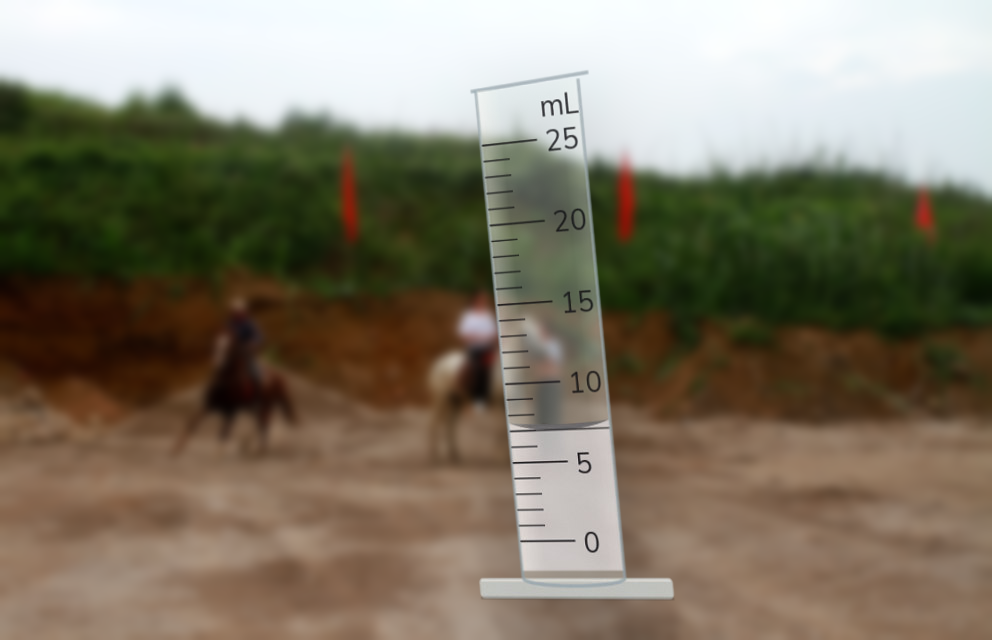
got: 7 mL
